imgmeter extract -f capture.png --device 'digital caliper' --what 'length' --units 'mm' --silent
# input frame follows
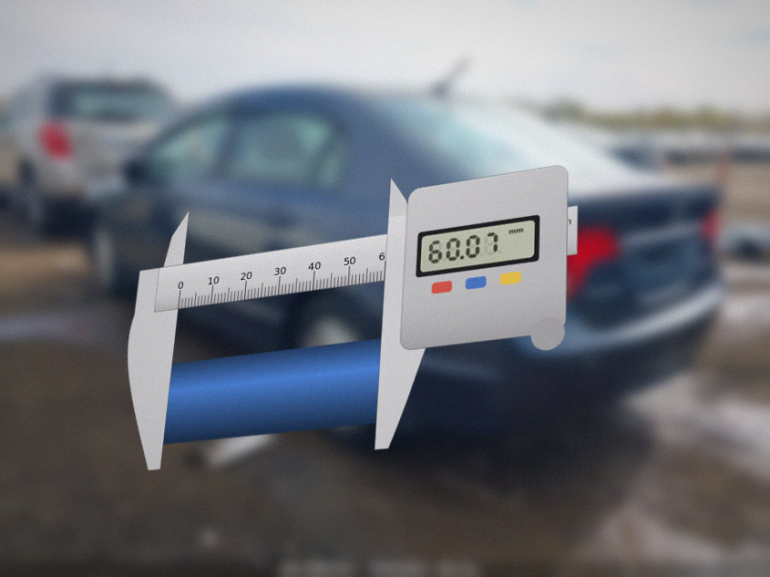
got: 60.07 mm
